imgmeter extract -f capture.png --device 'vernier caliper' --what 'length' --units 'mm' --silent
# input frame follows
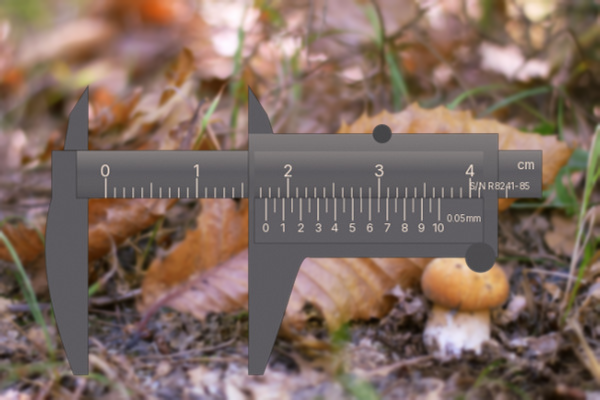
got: 17.6 mm
